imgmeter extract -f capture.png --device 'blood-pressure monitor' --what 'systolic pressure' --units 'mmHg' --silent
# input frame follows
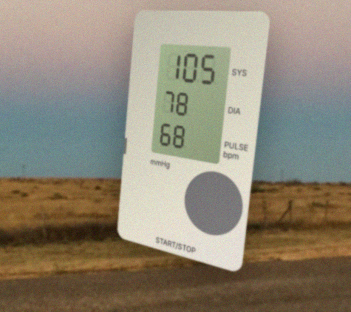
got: 105 mmHg
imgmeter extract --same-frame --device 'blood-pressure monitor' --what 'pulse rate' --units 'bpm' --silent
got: 68 bpm
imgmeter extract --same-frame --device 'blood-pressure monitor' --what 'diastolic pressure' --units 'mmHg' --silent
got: 78 mmHg
